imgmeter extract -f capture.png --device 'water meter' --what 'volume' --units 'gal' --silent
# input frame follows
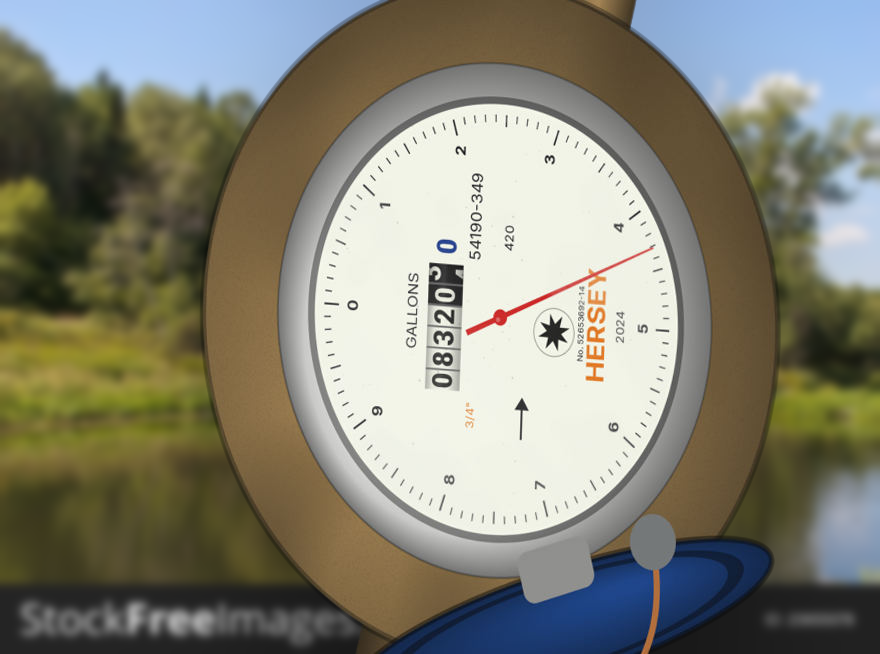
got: 832034.3 gal
